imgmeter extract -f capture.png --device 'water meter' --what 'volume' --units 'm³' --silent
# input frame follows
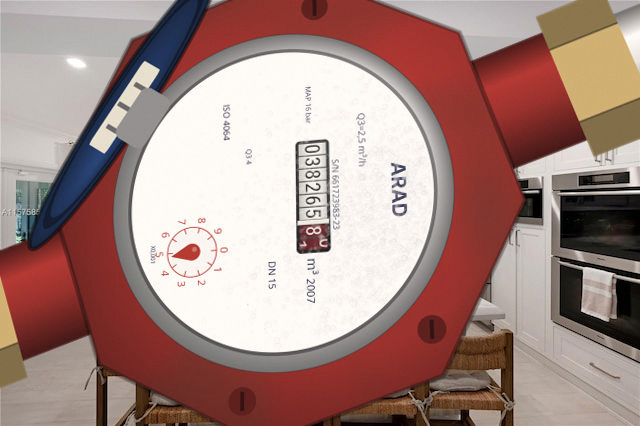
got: 38265.804 m³
